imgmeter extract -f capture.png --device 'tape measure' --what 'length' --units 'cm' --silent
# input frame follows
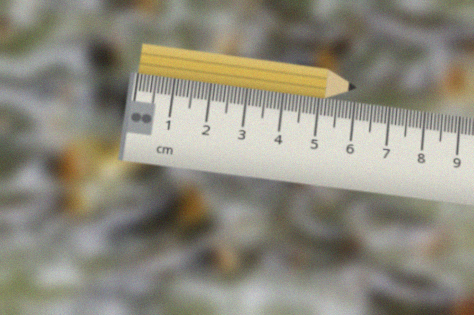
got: 6 cm
